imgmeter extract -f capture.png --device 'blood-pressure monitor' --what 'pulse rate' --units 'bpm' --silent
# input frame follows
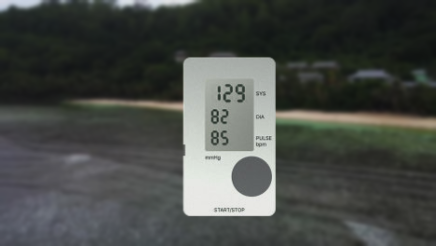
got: 85 bpm
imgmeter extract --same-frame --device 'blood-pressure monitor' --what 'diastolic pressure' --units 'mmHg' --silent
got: 82 mmHg
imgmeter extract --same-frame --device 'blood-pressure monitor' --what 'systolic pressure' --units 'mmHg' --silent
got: 129 mmHg
